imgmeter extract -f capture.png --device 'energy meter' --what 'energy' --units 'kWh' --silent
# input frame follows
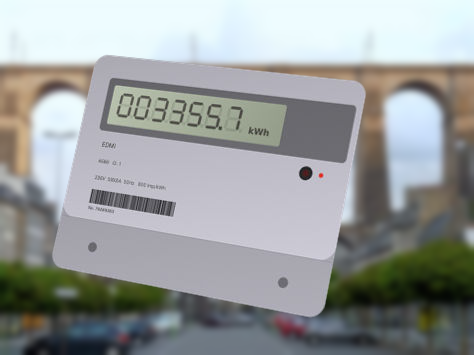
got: 3355.7 kWh
